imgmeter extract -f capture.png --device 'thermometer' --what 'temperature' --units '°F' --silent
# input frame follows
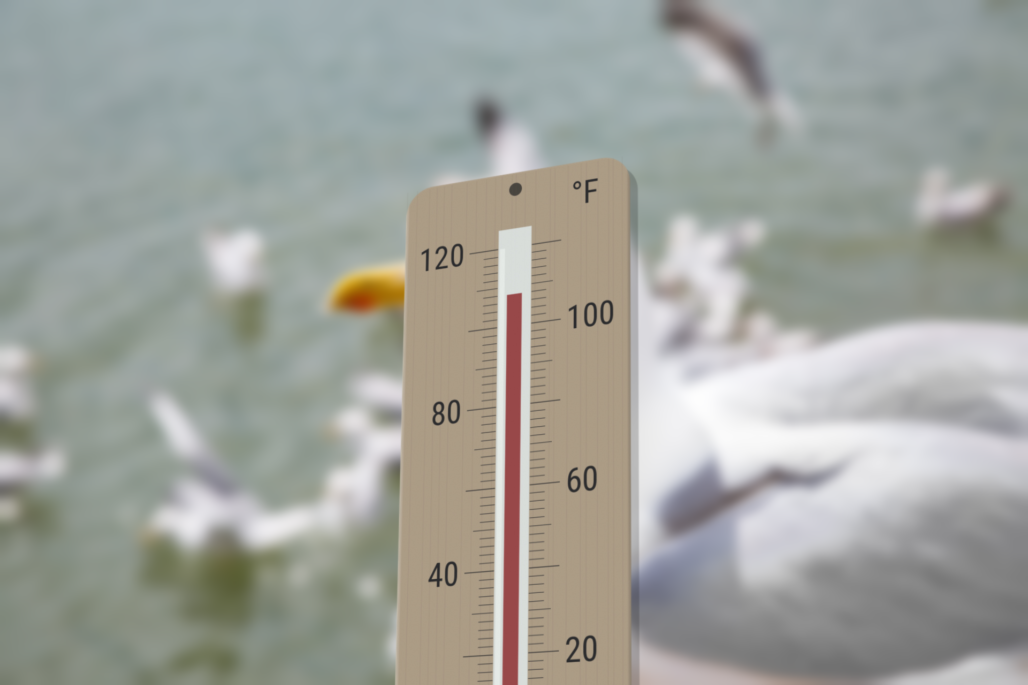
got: 108 °F
